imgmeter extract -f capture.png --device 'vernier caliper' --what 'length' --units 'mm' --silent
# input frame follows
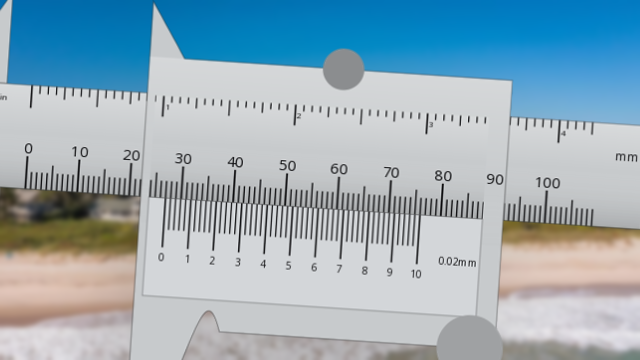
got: 27.0 mm
